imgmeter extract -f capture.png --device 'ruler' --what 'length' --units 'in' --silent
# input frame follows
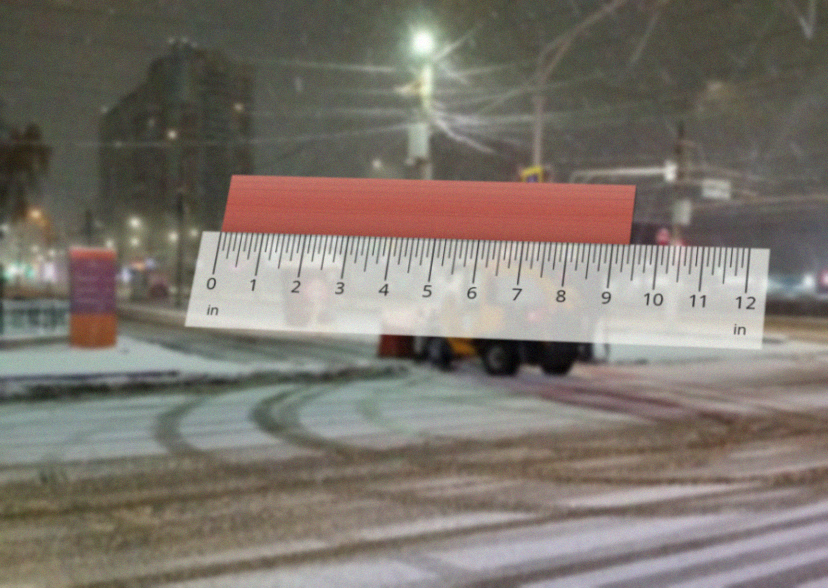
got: 9.375 in
